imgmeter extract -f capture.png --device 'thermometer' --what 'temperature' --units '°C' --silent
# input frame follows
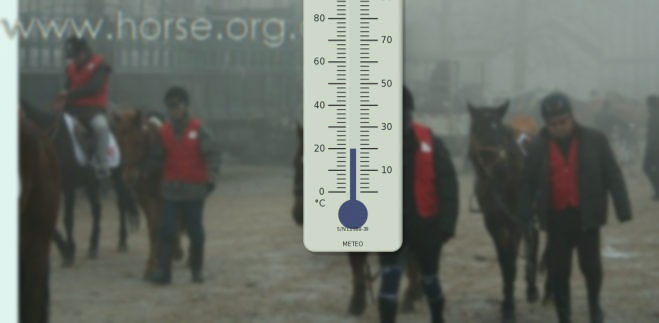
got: 20 °C
